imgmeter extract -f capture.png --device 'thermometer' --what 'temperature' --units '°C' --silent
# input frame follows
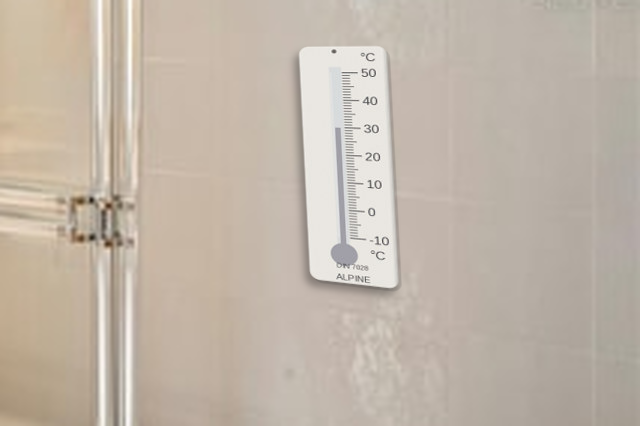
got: 30 °C
